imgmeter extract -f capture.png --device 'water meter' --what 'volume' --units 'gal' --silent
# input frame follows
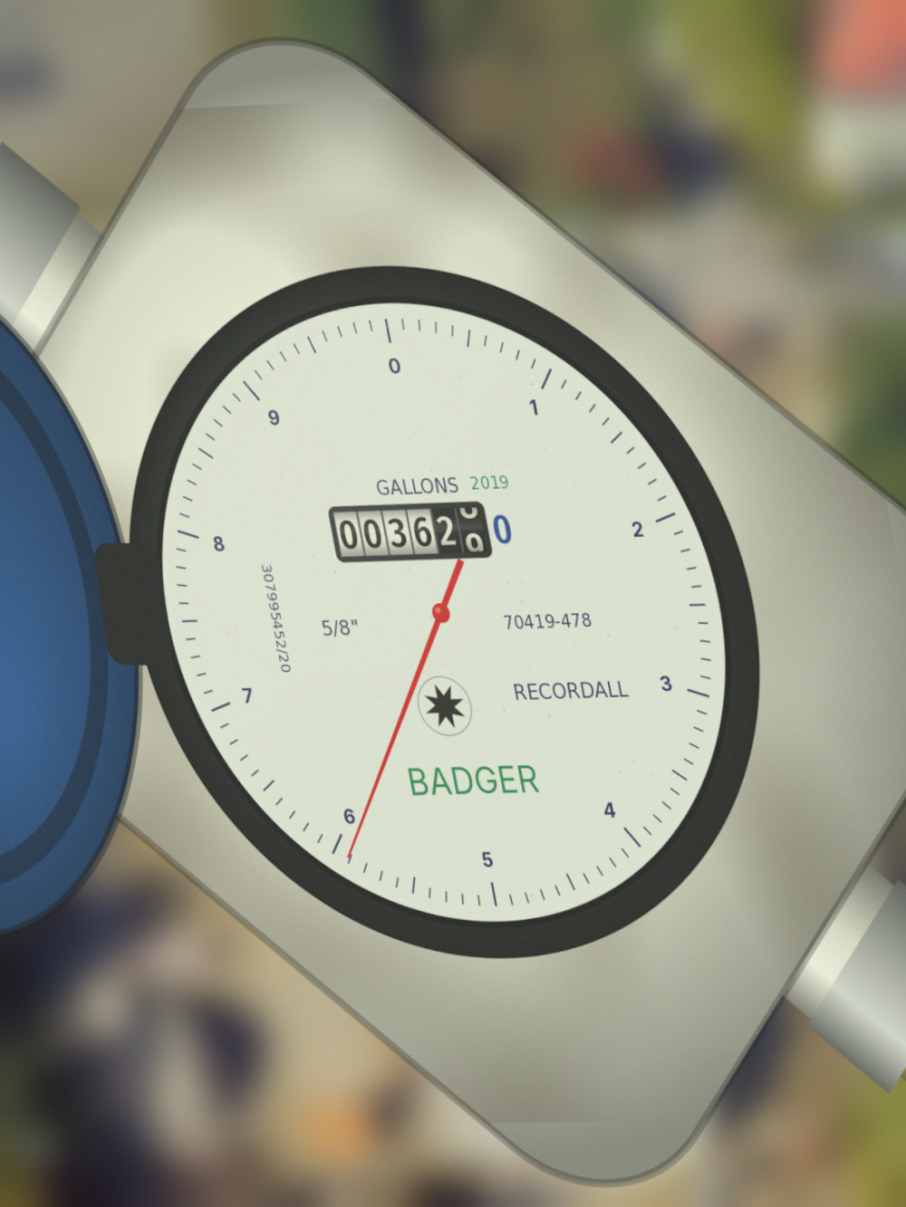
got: 36285.9 gal
